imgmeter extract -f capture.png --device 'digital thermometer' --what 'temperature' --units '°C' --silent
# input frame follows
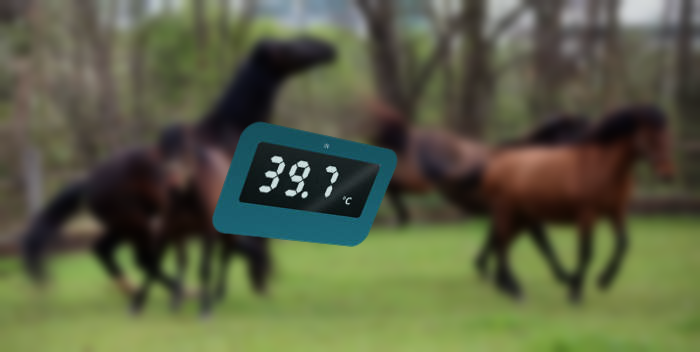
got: 39.7 °C
